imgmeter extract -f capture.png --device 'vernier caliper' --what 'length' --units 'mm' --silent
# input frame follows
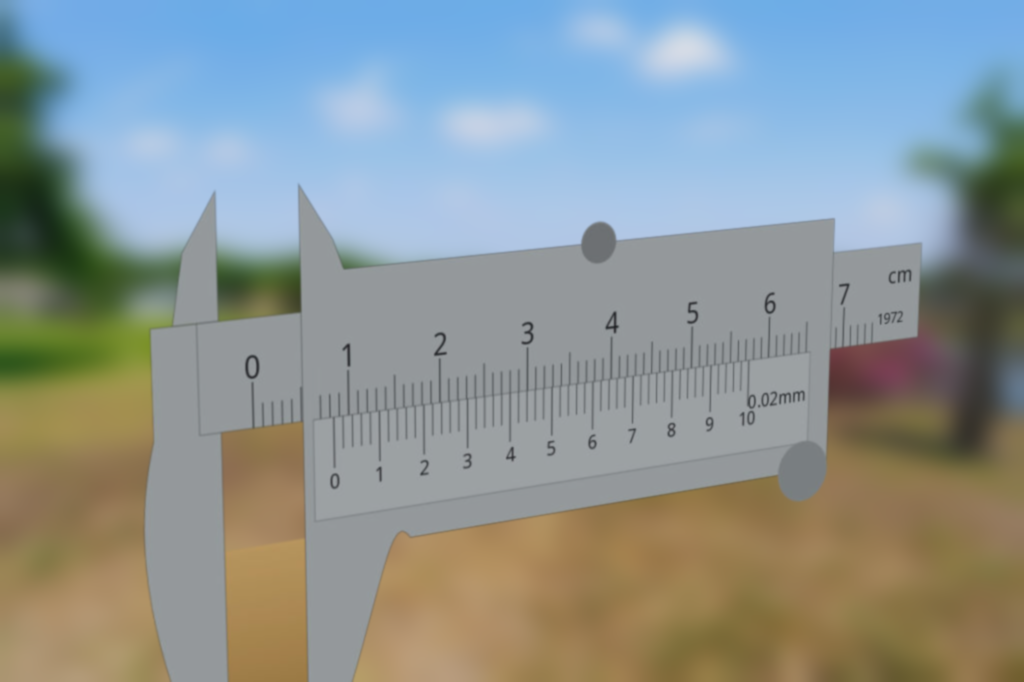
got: 8.4 mm
